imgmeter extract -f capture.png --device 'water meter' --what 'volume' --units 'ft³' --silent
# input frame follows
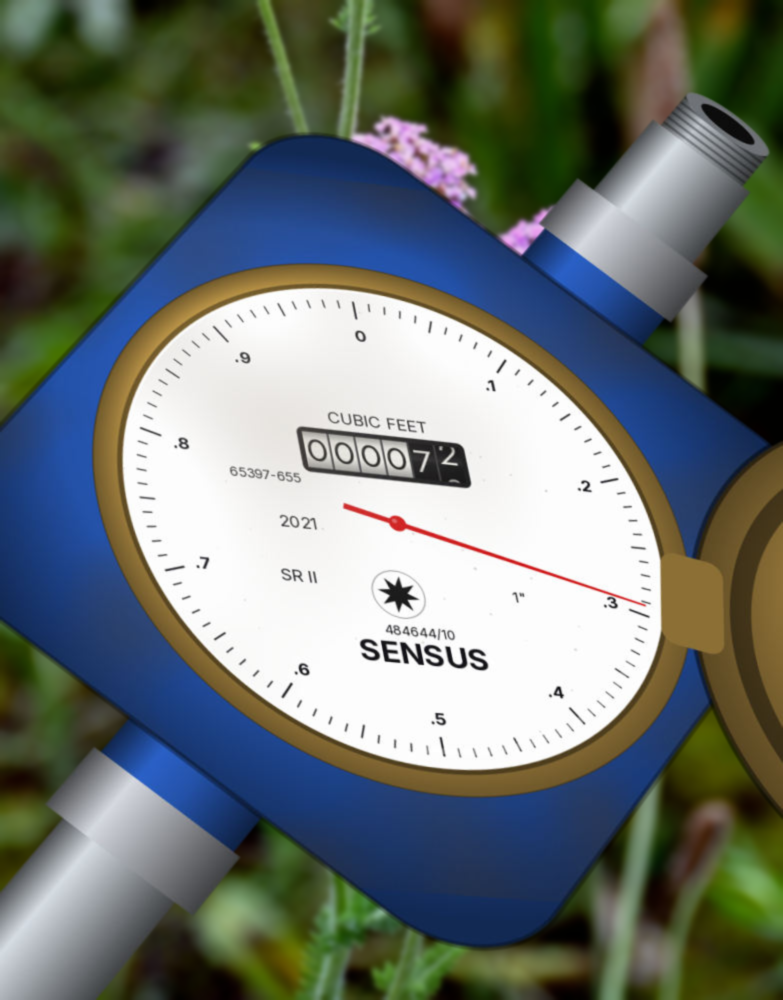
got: 72.29 ft³
